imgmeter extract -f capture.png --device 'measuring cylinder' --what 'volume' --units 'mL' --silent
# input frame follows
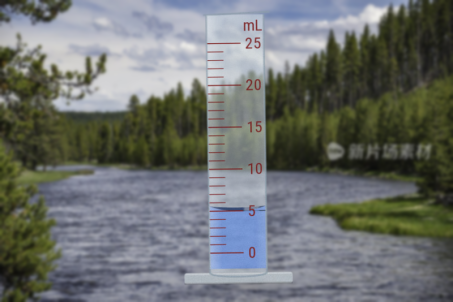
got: 5 mL
